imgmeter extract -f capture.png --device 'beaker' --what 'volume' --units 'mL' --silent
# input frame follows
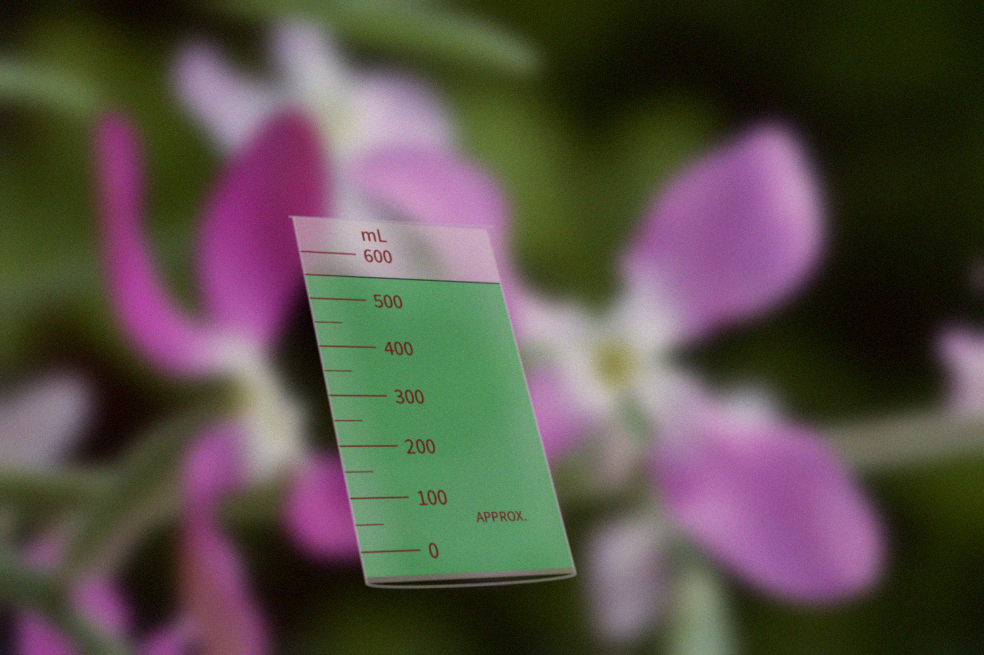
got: 550 mL
